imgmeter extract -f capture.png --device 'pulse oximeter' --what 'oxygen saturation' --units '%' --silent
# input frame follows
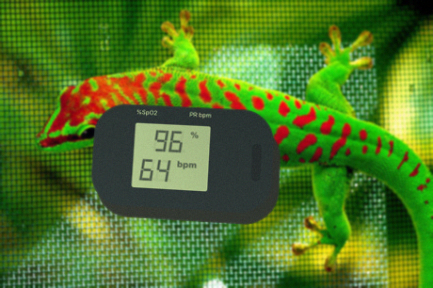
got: 96 %
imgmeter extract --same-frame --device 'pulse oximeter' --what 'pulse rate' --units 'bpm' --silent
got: 64 bpm
